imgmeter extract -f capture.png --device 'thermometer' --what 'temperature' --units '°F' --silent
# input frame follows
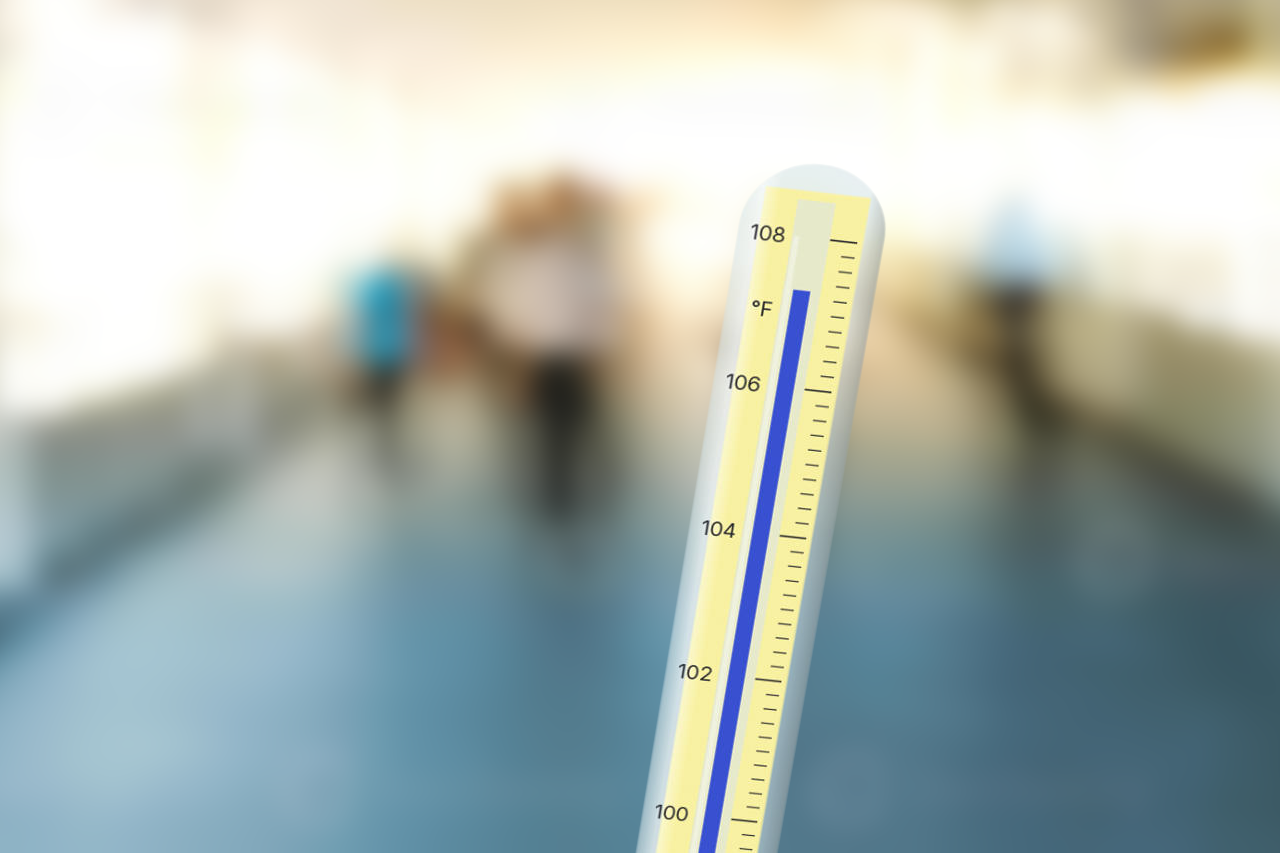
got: 107.3 °F
